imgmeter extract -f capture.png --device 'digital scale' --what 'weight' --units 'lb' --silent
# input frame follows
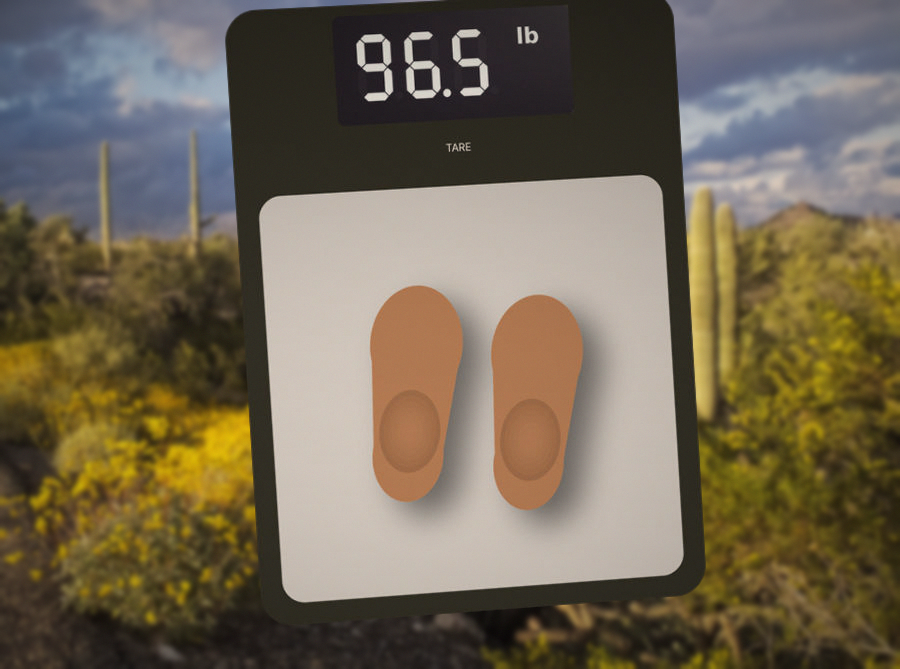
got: 96.5 lb
